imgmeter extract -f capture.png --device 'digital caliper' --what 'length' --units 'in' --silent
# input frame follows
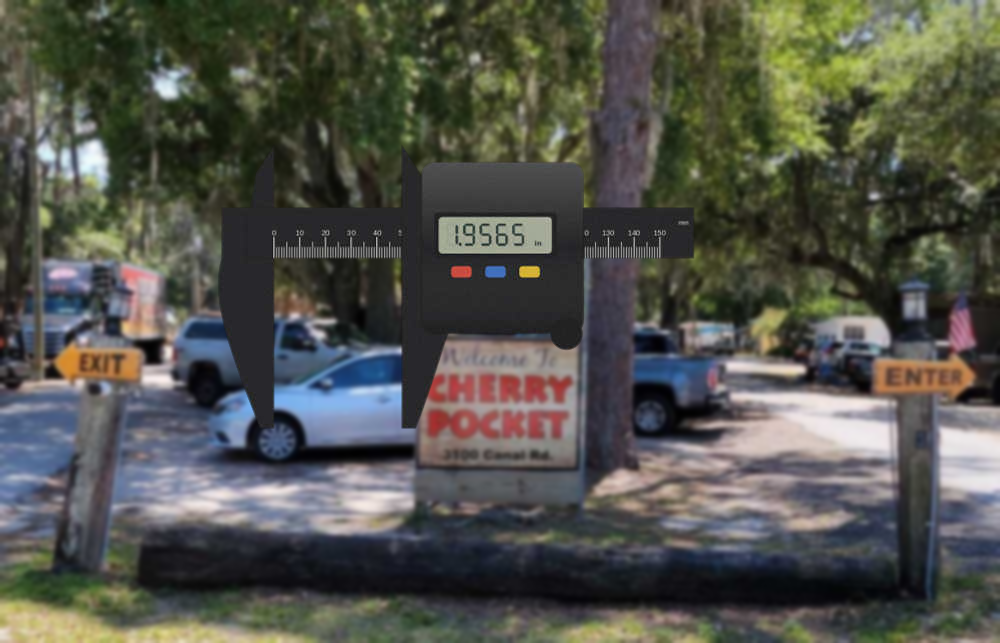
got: 1.9565 in
